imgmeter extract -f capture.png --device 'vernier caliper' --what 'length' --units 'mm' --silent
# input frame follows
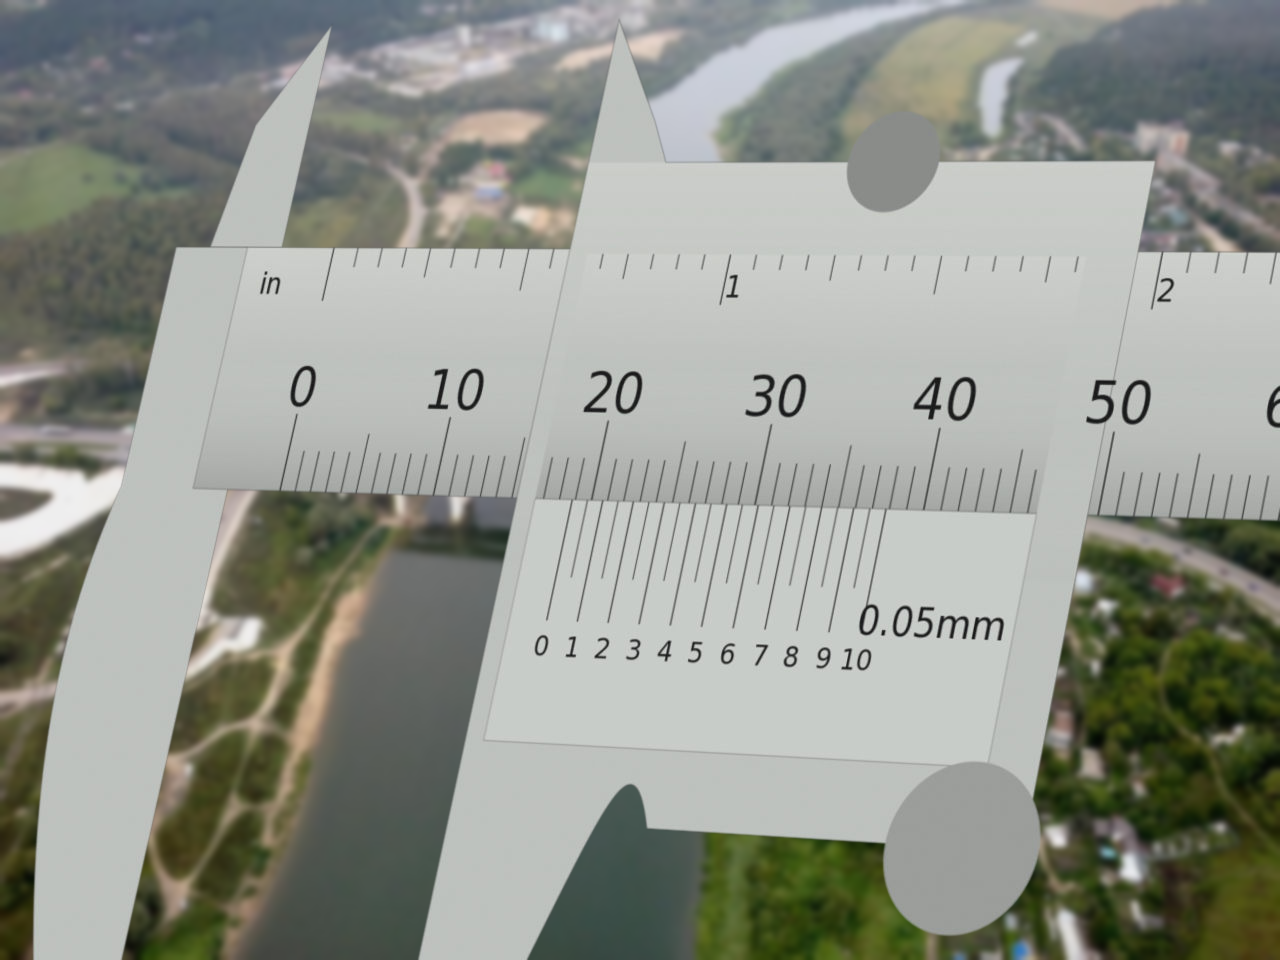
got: 18.8 mm
